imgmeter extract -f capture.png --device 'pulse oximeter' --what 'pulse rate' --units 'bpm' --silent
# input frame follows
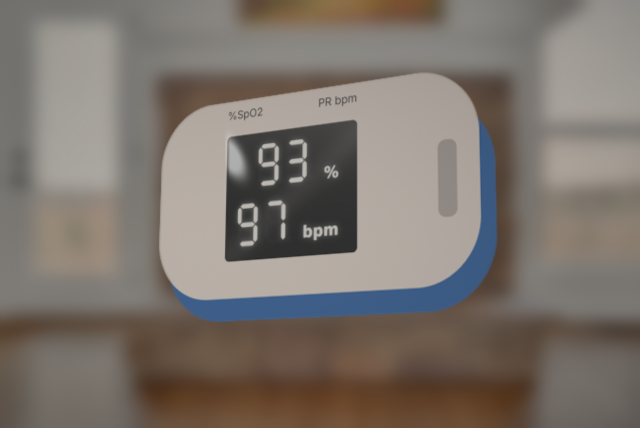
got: 97 bpm
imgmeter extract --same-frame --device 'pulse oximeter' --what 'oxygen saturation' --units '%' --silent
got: 93 %
